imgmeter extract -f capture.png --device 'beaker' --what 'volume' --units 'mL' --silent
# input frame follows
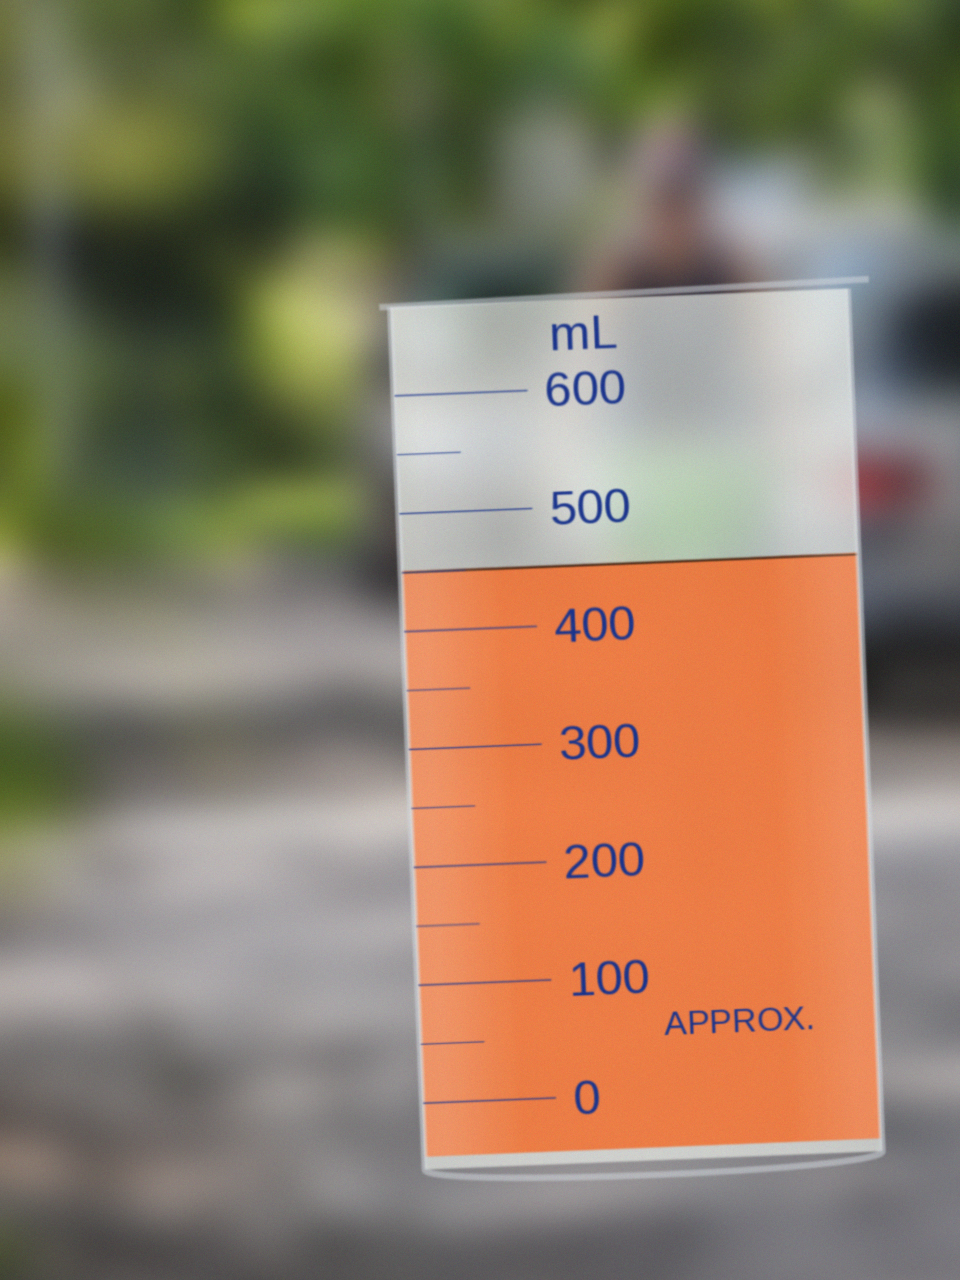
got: 450 mL
